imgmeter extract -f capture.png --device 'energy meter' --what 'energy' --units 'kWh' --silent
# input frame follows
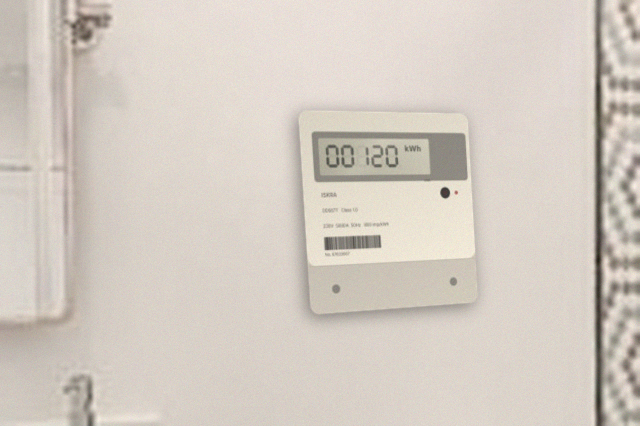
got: 120 kWh
